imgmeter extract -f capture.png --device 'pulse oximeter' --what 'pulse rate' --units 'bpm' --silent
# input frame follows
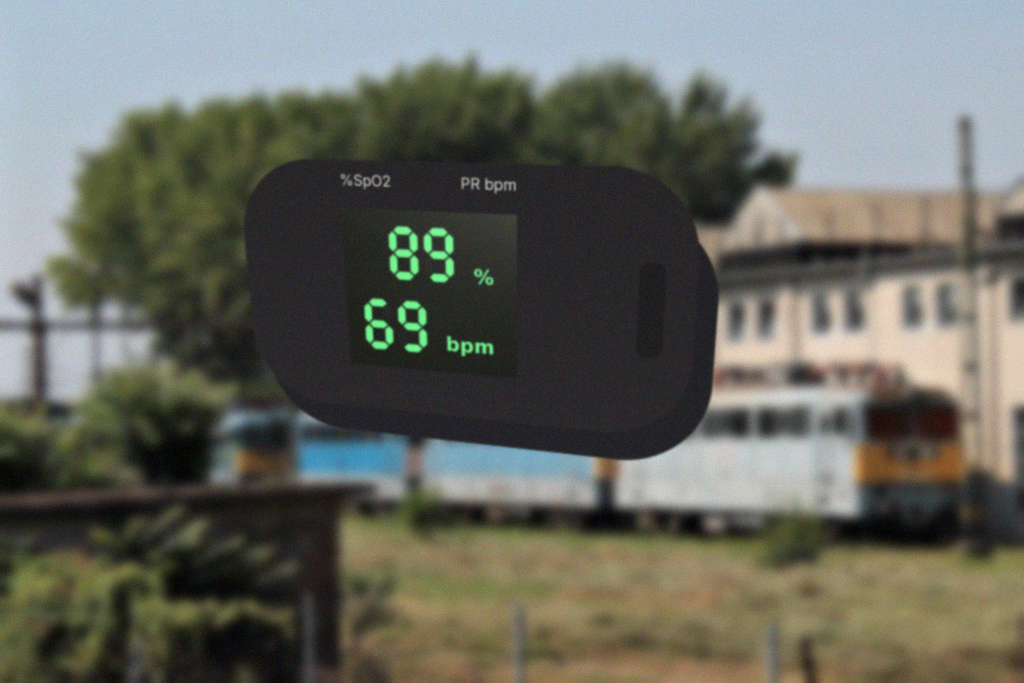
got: 69 bpm
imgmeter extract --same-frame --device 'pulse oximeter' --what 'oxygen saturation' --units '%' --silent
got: 89 %
